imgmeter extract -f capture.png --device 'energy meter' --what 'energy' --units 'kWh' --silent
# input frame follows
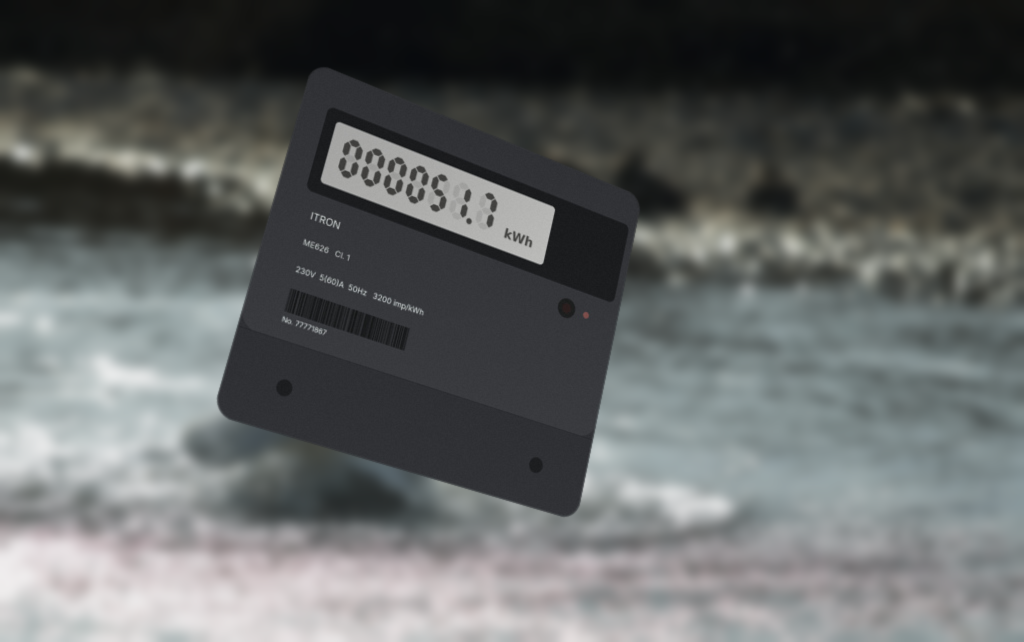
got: 51.7 kWh
